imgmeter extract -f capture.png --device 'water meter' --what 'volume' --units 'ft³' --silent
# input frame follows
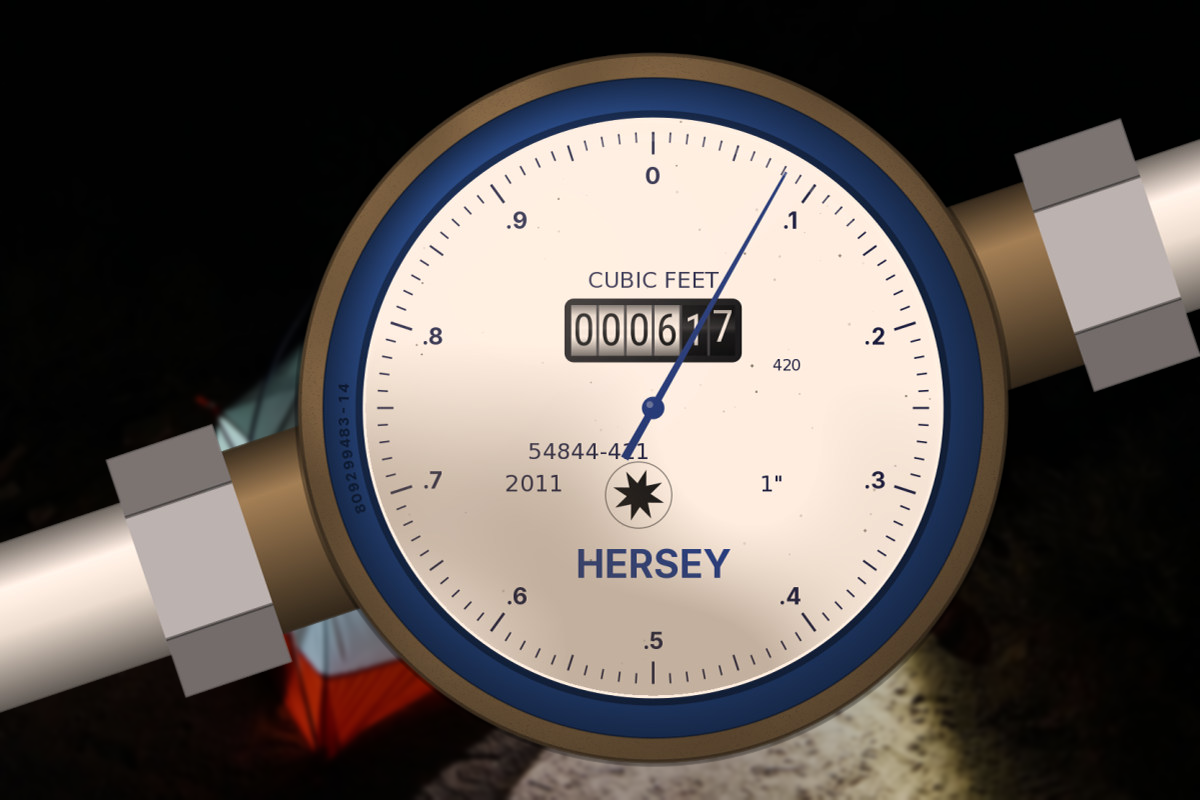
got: 617.08 ft³
